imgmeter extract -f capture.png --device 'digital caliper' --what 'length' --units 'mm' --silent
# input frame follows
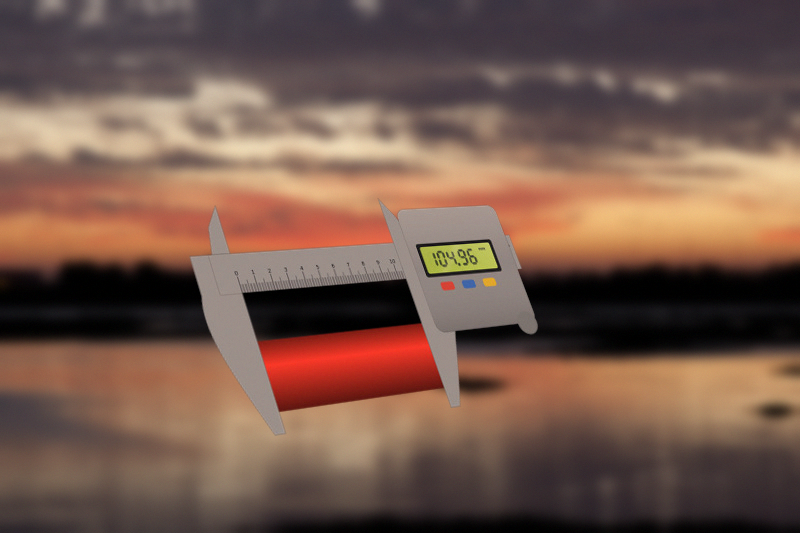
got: 104.96 mm
